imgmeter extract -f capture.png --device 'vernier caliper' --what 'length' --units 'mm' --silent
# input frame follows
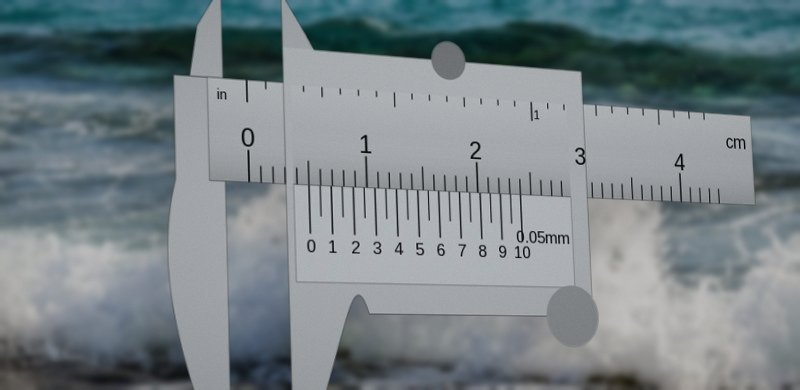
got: 5.0 mm
